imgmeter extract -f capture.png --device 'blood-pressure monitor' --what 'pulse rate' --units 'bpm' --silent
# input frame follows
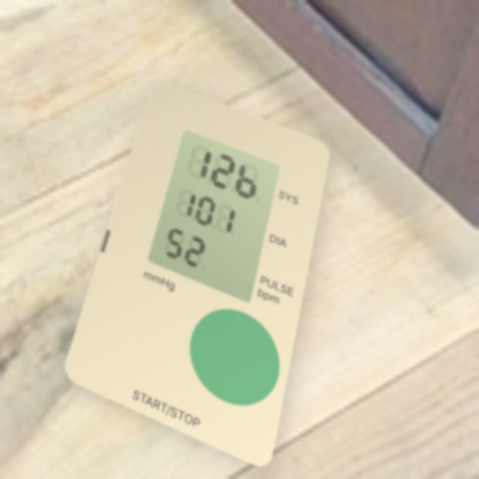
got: 52 bpm
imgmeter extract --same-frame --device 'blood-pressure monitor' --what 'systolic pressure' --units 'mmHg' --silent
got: 126 mmHg
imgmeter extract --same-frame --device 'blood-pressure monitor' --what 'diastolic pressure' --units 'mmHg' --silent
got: 101 mmHg
